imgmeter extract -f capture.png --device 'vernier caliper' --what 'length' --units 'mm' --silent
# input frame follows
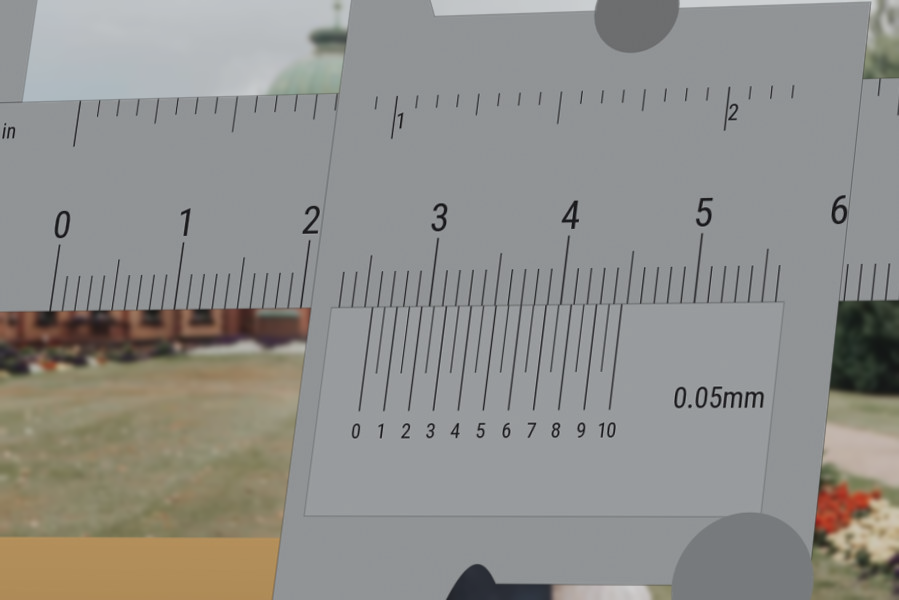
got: 25.6 mm
